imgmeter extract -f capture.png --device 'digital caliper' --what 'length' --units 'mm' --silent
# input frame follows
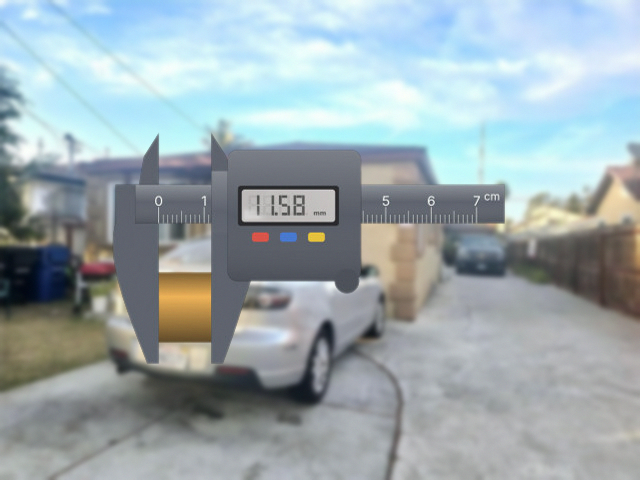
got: 11.58 mm
